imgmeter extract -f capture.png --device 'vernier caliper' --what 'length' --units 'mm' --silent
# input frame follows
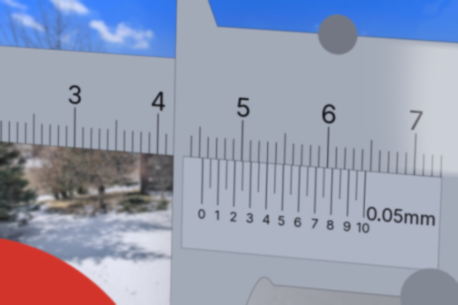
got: 45.4 mm
